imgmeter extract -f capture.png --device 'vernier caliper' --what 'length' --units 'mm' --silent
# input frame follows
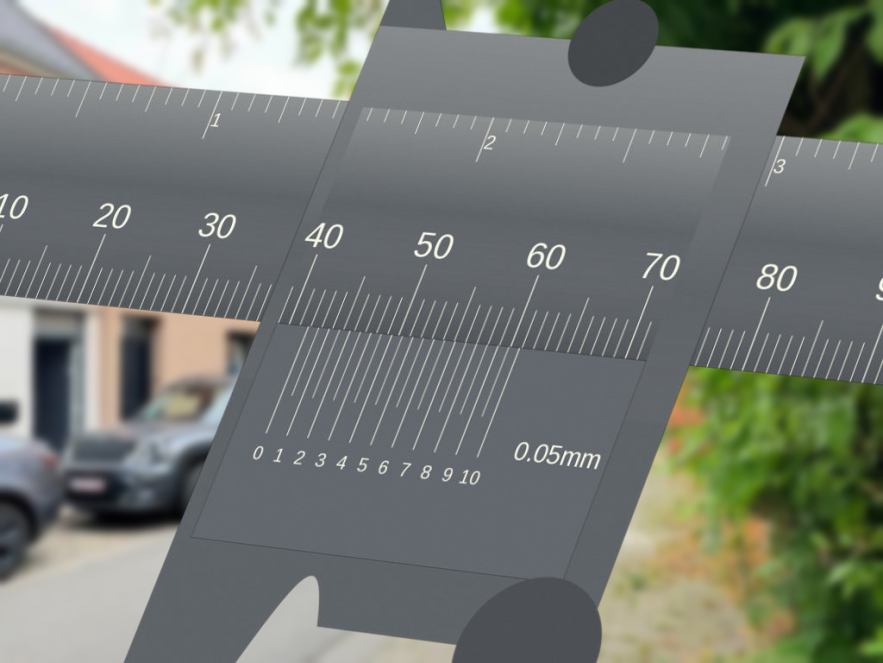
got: 41.8 mm
